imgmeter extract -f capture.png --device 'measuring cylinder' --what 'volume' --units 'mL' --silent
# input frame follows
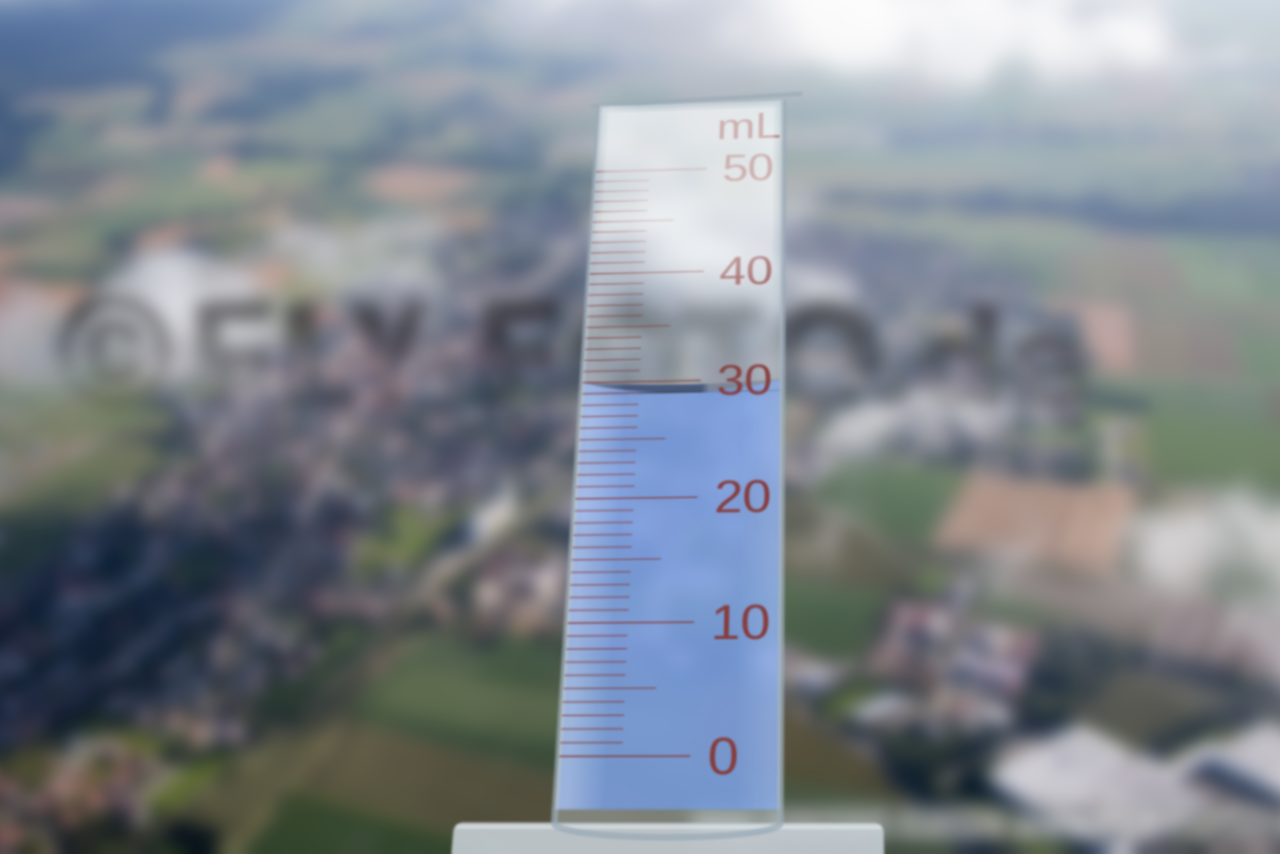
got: 29 mL
